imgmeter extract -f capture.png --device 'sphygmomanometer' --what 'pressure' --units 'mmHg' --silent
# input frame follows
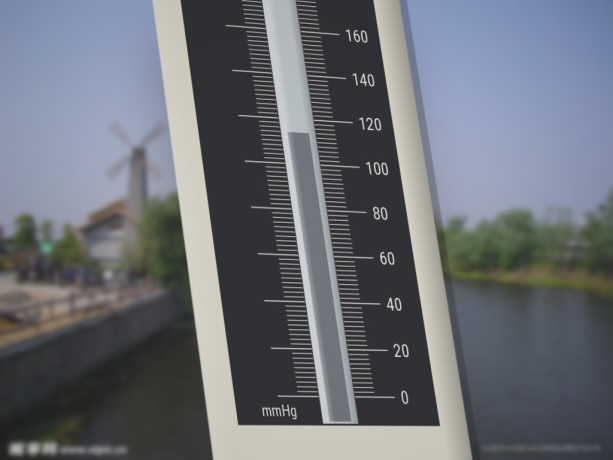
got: 114 mmHg
